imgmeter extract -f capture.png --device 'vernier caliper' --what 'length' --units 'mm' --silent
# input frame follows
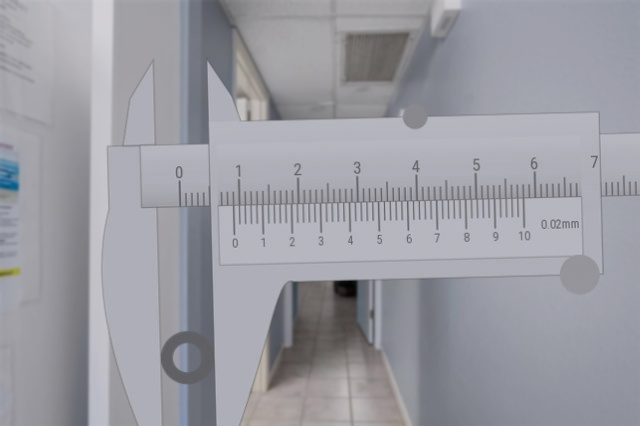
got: 9.0 mm
